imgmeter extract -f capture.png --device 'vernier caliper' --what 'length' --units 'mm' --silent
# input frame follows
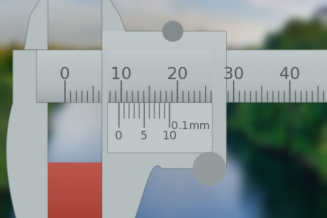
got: 9.6 mm
